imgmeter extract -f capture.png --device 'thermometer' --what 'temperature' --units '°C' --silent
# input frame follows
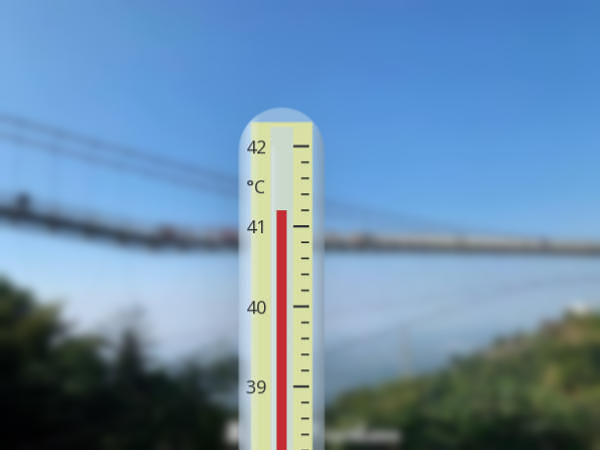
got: 41.2 °C
